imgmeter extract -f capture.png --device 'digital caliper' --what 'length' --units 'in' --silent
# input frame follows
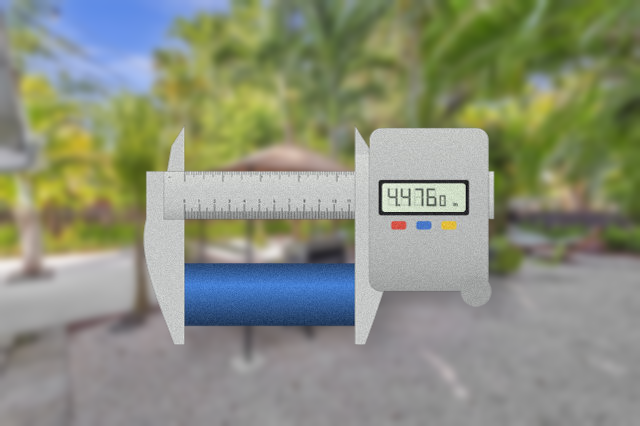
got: 4.4760 in
